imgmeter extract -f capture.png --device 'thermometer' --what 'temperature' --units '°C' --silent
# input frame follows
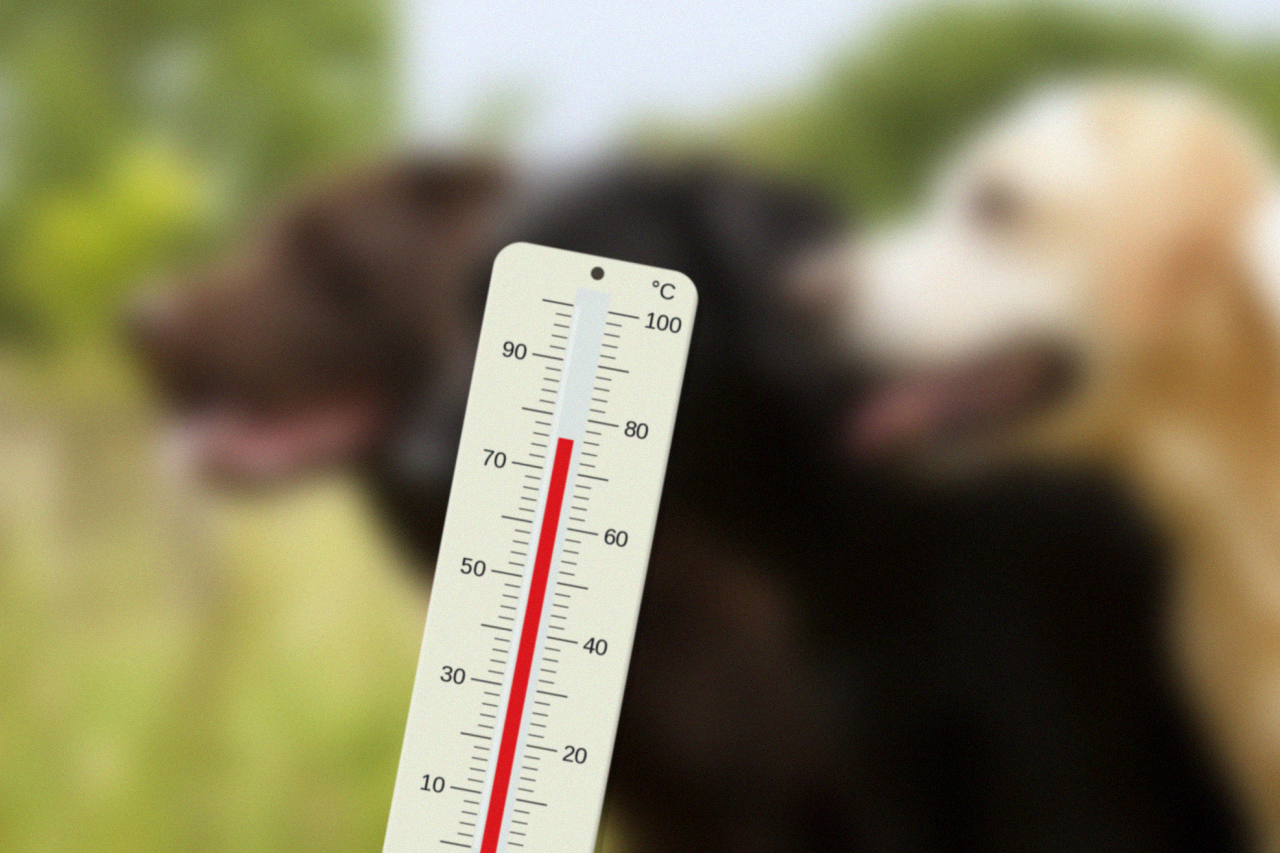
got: 76 °C
